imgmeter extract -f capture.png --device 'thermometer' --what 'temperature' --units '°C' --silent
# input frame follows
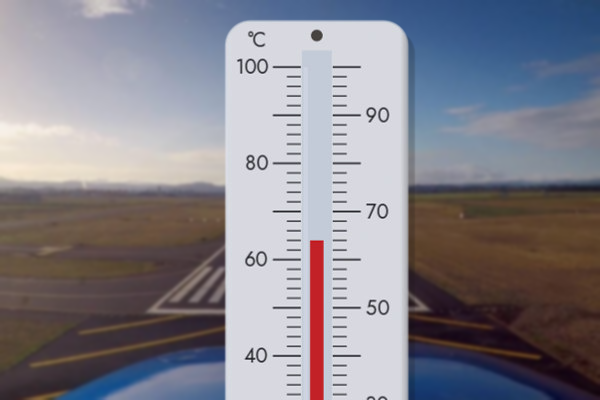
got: 64 °C
